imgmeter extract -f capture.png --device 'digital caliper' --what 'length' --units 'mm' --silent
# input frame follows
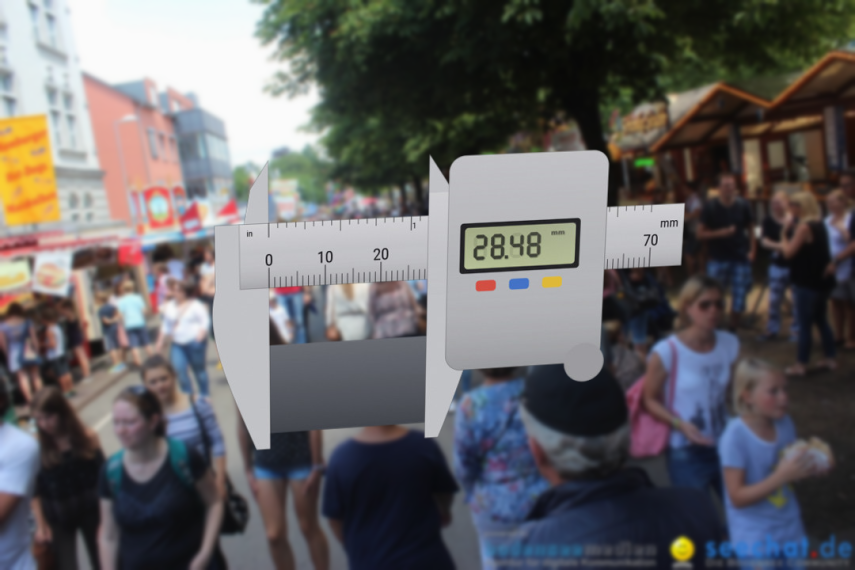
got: 28.48 mm
